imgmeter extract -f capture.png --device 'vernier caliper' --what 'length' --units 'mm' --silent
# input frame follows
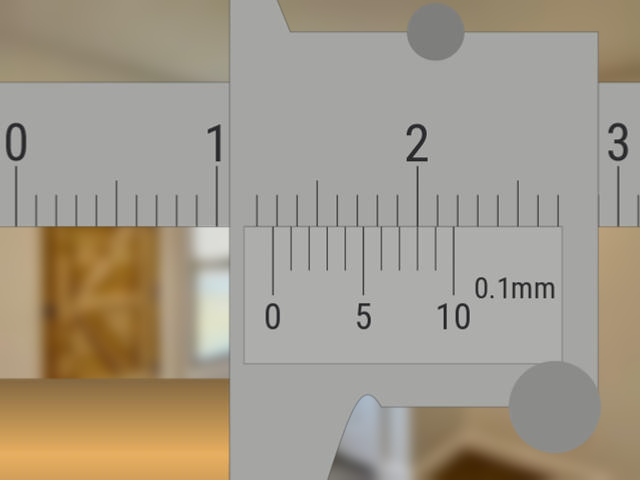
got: 12.8 mm
